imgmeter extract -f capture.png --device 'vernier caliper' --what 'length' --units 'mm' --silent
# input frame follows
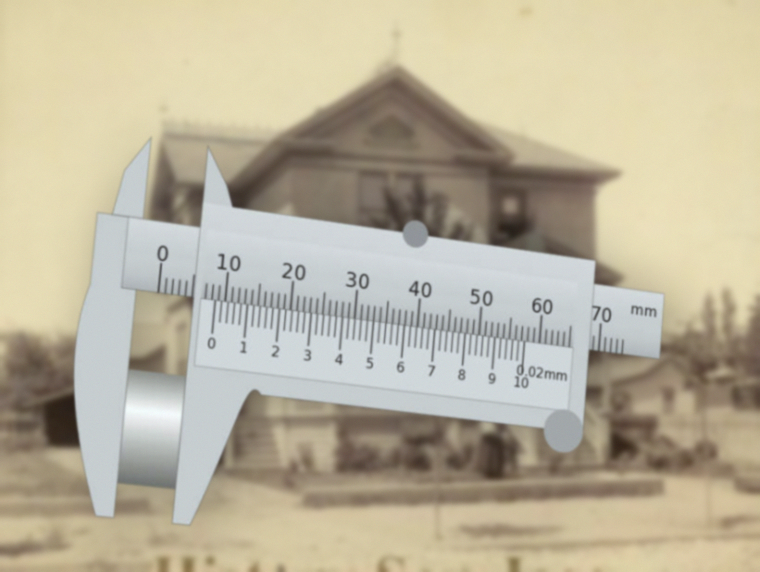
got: 8.5 mm
